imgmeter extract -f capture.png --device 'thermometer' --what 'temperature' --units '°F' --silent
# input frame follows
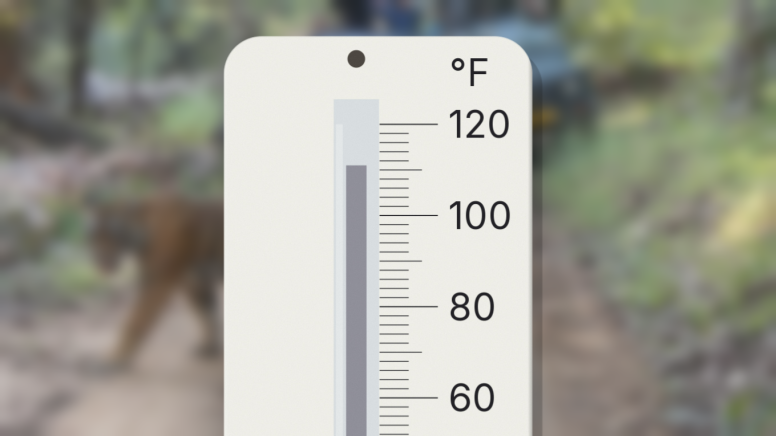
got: 111 °F
